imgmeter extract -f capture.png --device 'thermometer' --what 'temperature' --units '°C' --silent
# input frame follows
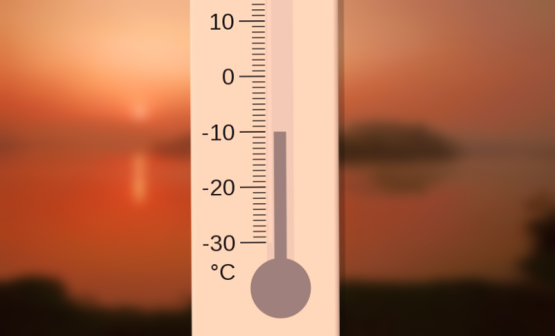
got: -10 °C
